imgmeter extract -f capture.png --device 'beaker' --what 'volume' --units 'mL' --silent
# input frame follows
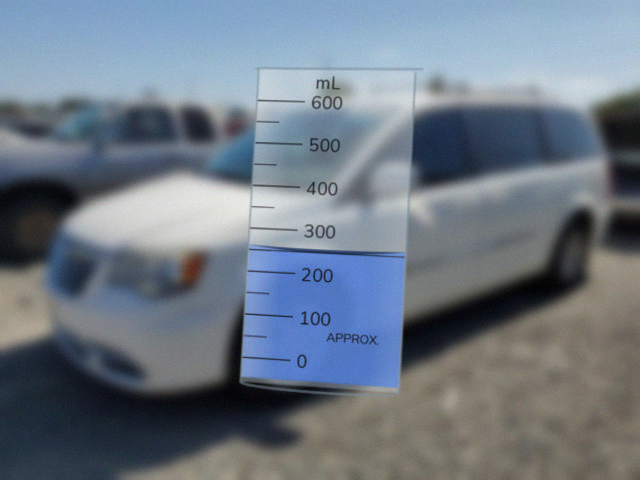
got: 250 mL
